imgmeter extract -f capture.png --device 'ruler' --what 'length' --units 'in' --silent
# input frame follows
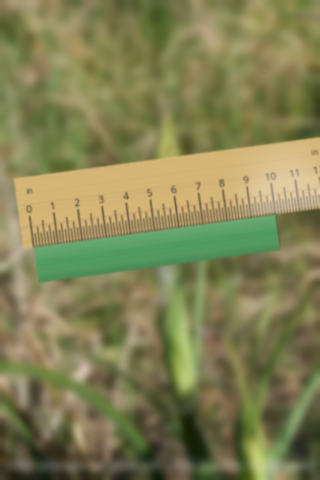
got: 10 in
